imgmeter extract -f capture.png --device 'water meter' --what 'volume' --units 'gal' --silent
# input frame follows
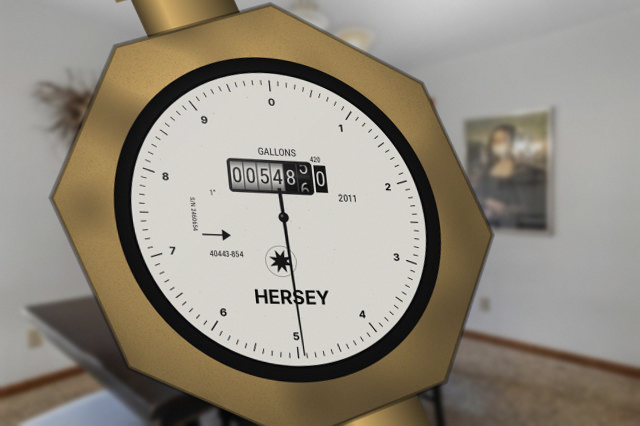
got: 54854.9 gal
